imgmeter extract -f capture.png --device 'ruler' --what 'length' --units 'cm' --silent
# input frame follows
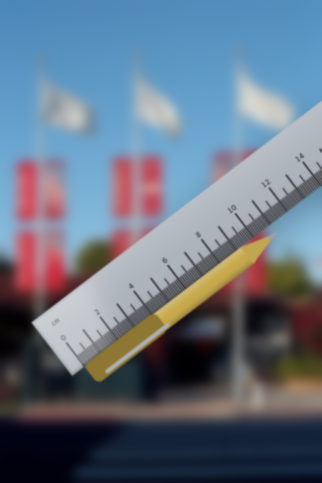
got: 11 cm
